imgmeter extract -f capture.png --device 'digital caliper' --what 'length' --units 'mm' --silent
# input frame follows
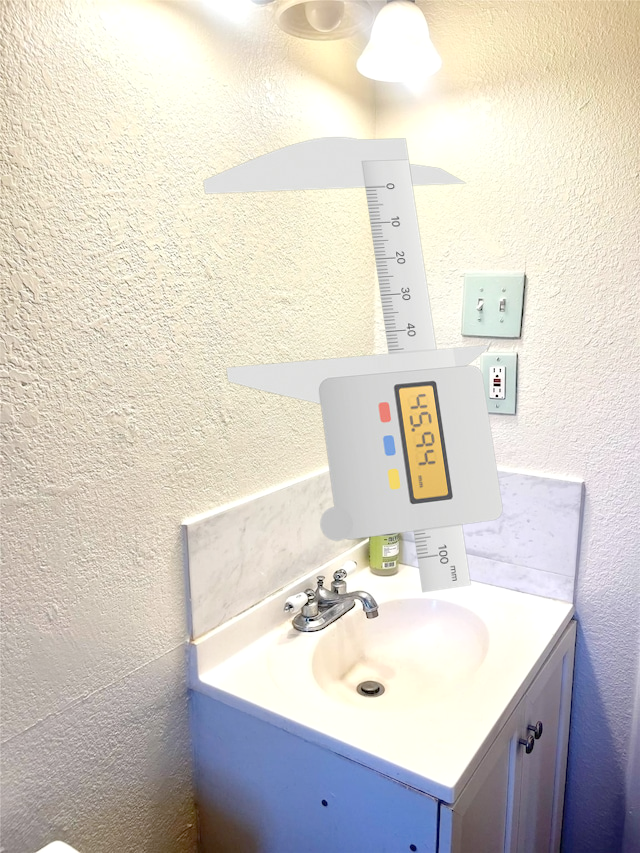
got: 45.94 mm
